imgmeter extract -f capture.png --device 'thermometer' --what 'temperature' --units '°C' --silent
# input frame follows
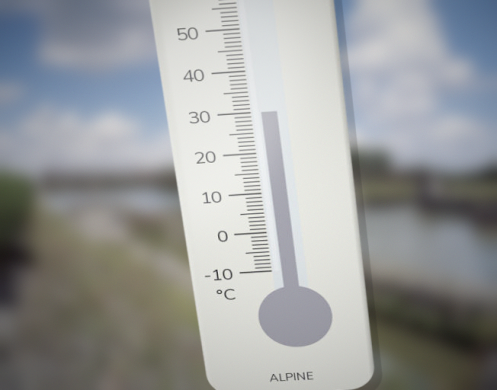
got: 30 °C
